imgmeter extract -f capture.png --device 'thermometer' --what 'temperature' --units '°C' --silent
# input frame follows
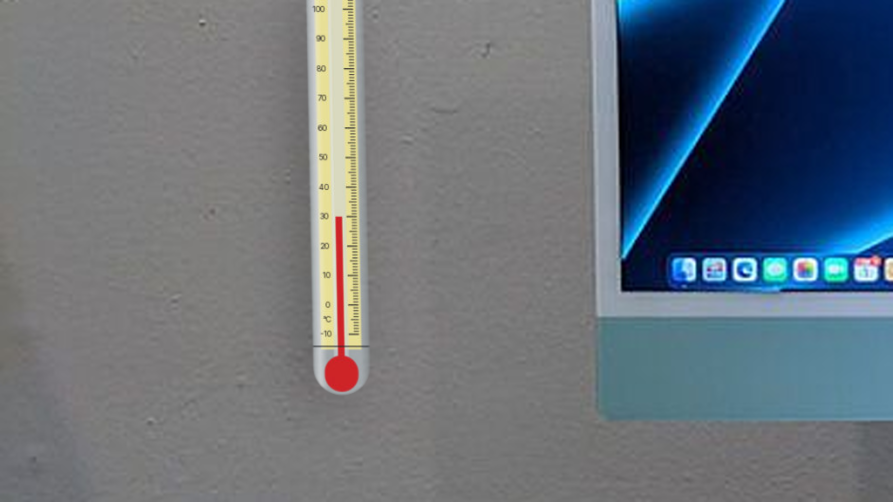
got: 30 °C
